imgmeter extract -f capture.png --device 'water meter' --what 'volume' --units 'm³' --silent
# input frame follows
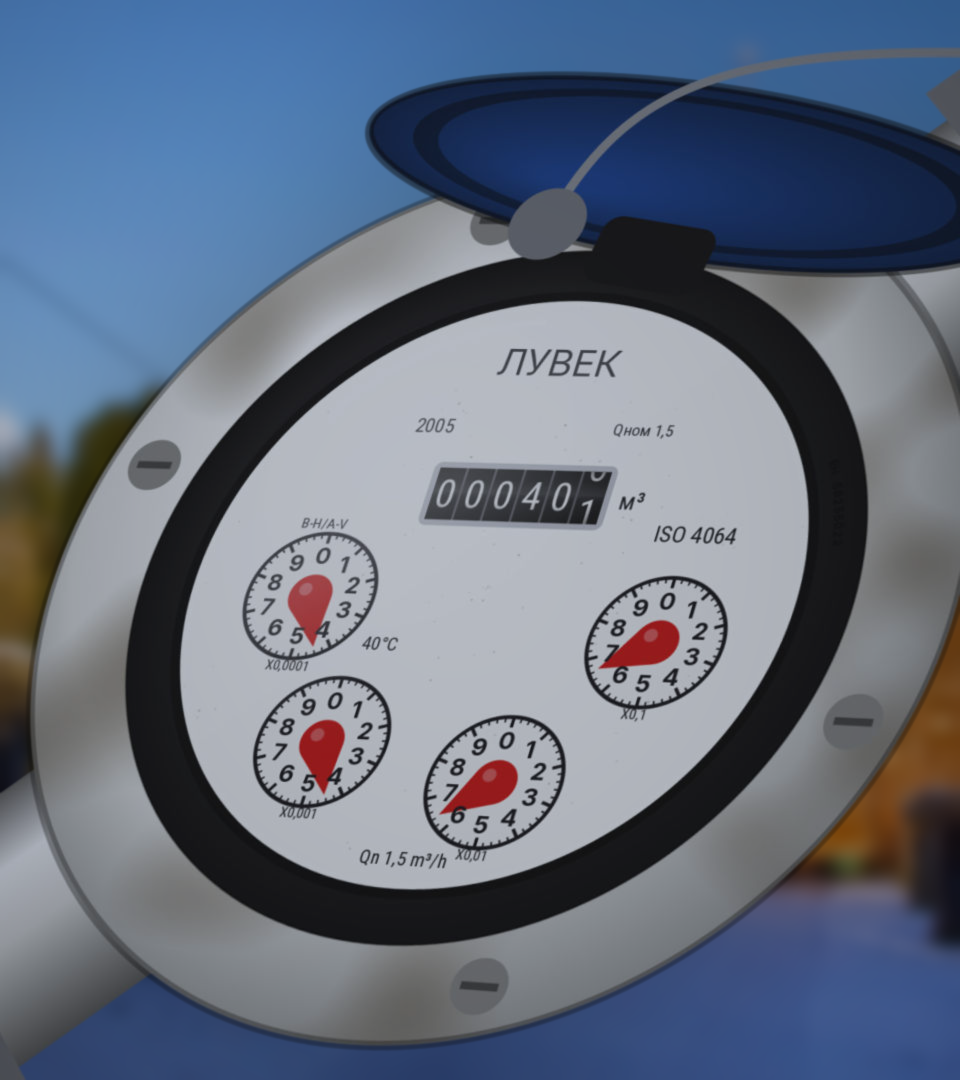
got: 400.6644 m³
